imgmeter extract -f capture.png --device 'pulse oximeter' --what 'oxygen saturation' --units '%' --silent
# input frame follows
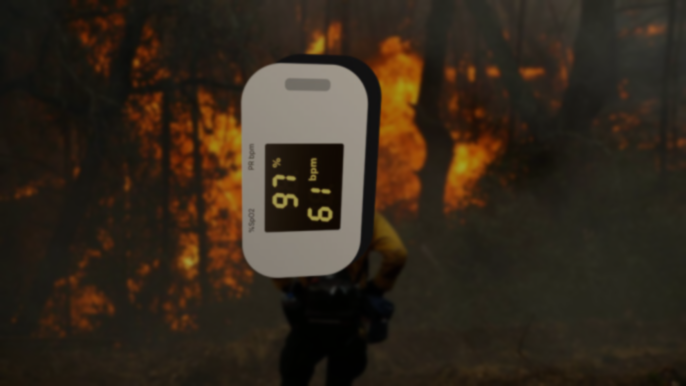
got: 97 %
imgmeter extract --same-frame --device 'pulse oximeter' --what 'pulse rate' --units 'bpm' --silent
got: 61 bpm
